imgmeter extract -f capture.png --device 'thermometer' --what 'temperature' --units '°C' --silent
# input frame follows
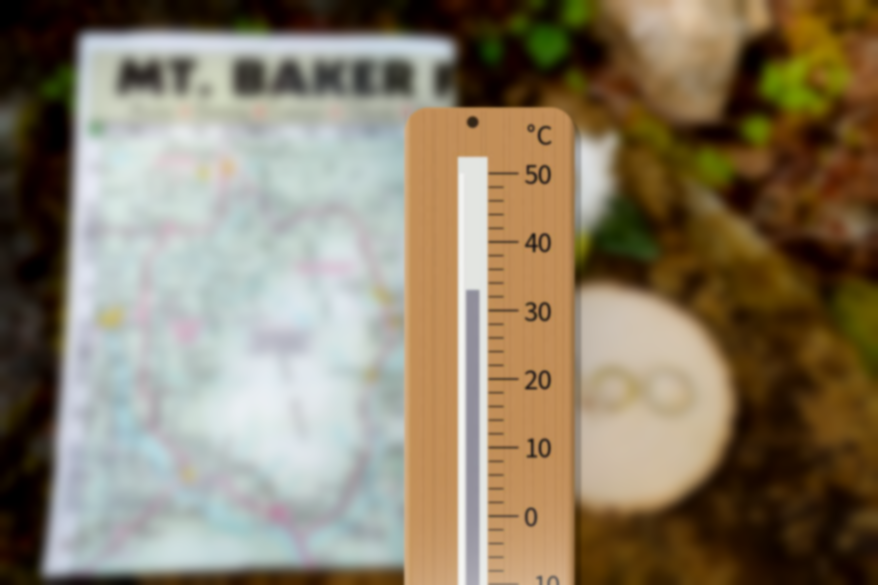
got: 33 °C
